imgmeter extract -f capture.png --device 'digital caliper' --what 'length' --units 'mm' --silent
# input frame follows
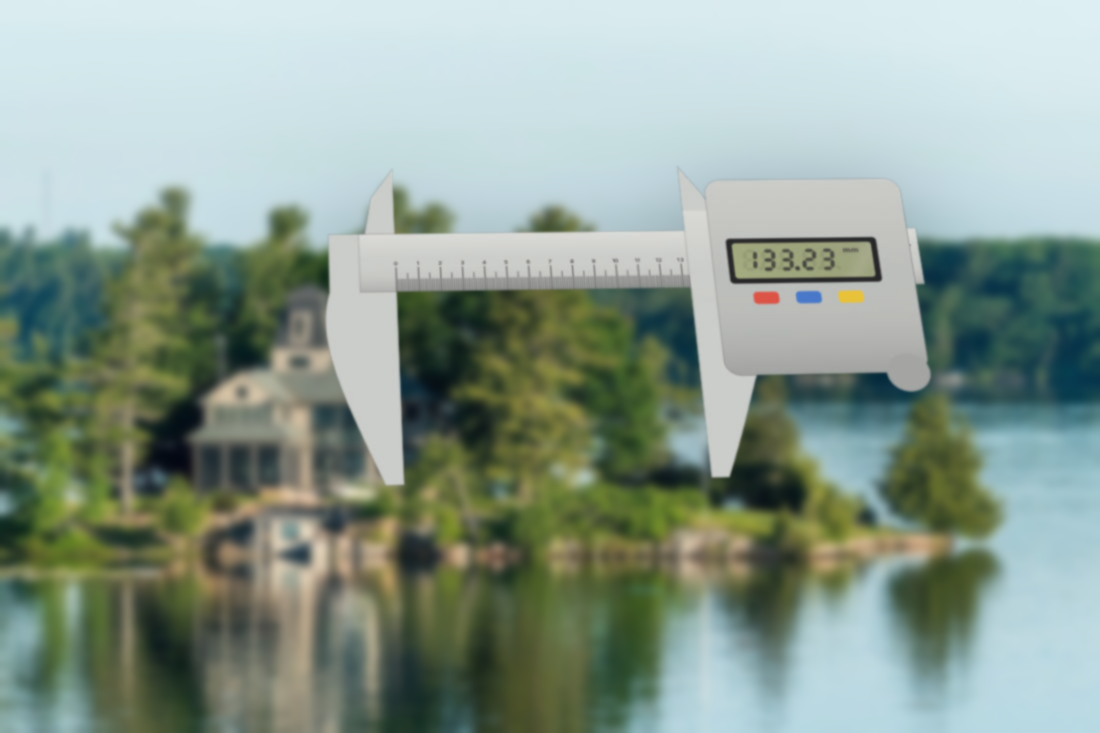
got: 133.23 mm
